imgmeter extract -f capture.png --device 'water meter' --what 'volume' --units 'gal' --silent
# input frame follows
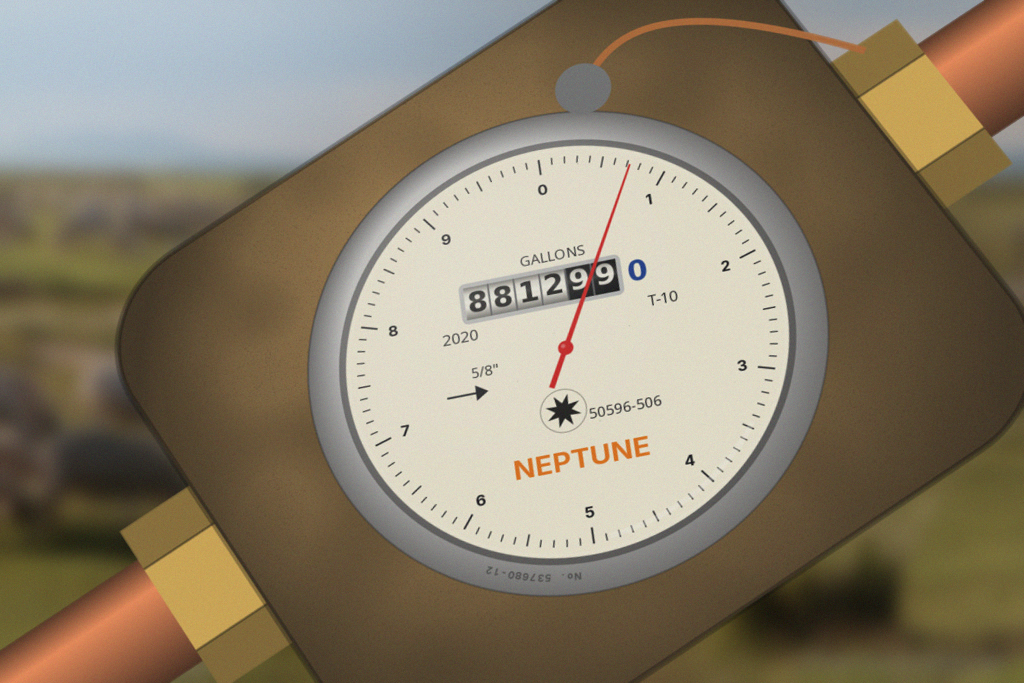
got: 8812990.7 gal
